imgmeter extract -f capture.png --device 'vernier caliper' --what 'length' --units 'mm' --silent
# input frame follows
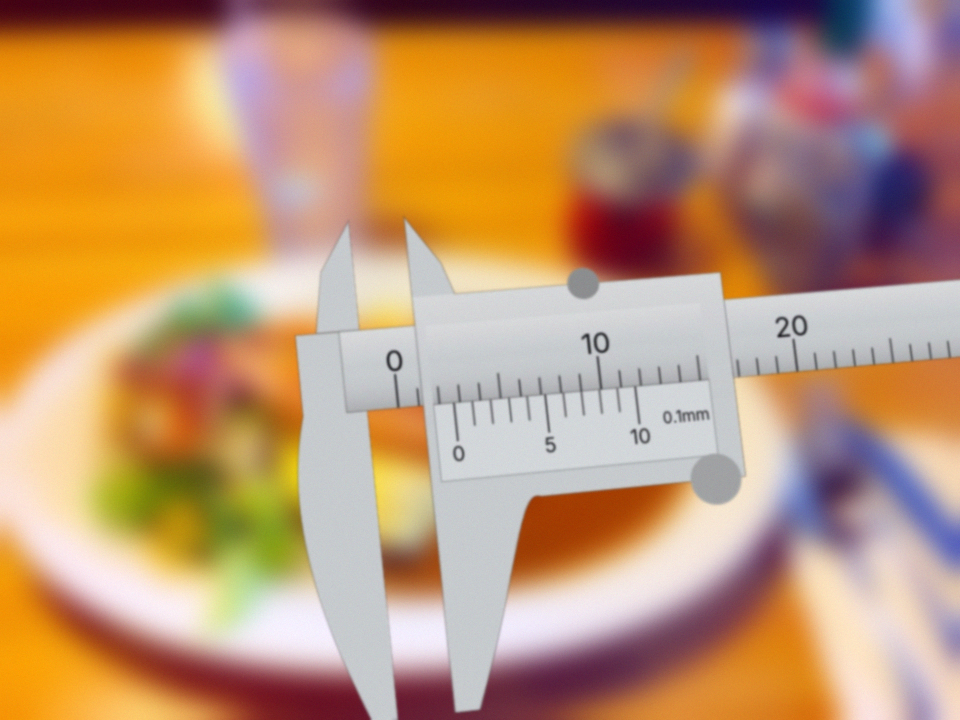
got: 2.7 mm
